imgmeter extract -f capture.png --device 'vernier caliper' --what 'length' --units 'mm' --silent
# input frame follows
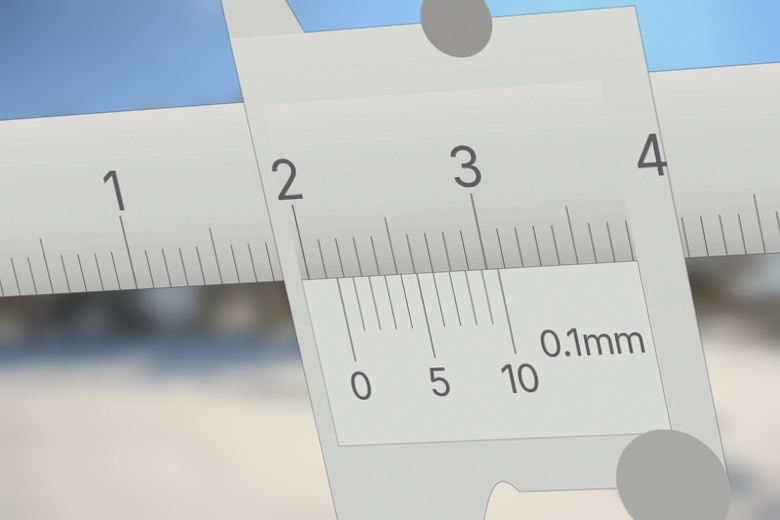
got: 21.6 mm
